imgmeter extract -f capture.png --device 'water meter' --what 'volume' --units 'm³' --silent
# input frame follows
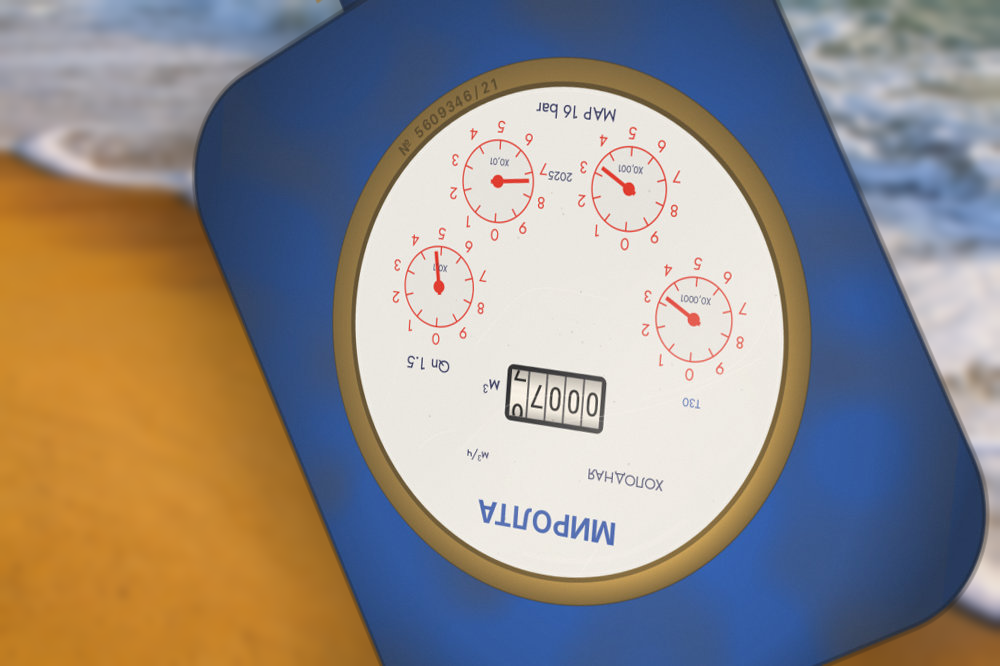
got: 76.4733 m³
